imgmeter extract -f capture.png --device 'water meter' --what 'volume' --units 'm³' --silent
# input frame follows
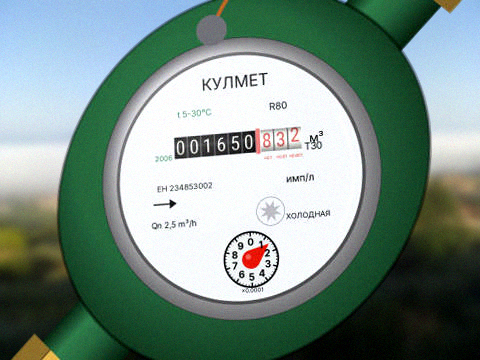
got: 1650.8321 m³
